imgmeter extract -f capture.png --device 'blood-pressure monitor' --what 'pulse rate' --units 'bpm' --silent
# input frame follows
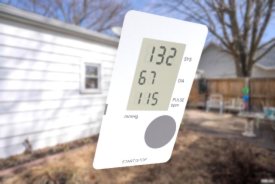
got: 115 bpm
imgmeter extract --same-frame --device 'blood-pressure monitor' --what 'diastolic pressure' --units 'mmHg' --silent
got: 67 mmHg
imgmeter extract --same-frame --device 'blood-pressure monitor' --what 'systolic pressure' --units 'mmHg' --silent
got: 132 mmHg
